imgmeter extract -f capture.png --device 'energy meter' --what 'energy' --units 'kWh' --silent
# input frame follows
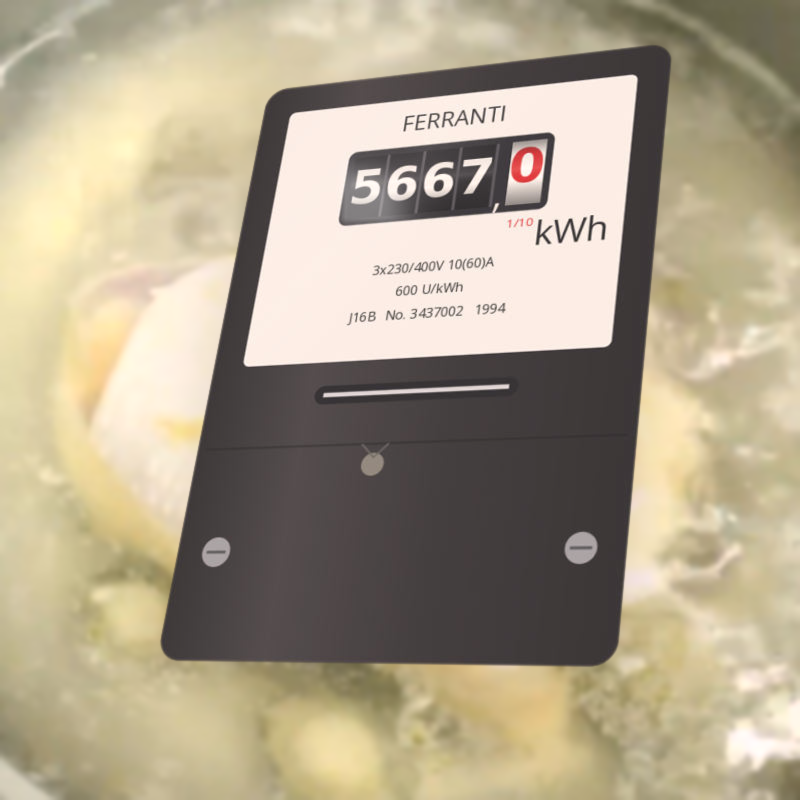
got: 5667.0 kWh
